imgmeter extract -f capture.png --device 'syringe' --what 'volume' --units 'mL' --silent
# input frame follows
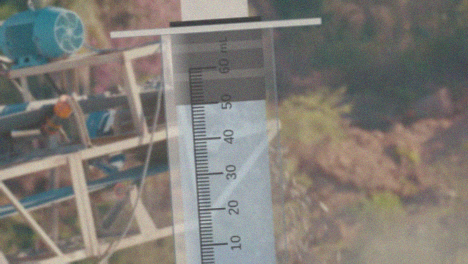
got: 50 mL
